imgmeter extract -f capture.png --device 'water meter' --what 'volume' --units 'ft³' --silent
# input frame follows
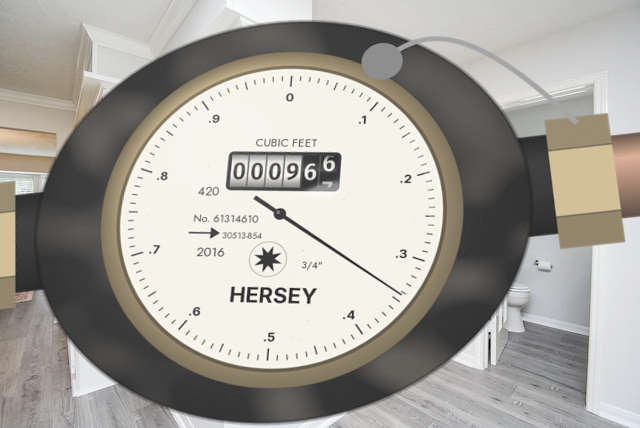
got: 966.34 ft³
